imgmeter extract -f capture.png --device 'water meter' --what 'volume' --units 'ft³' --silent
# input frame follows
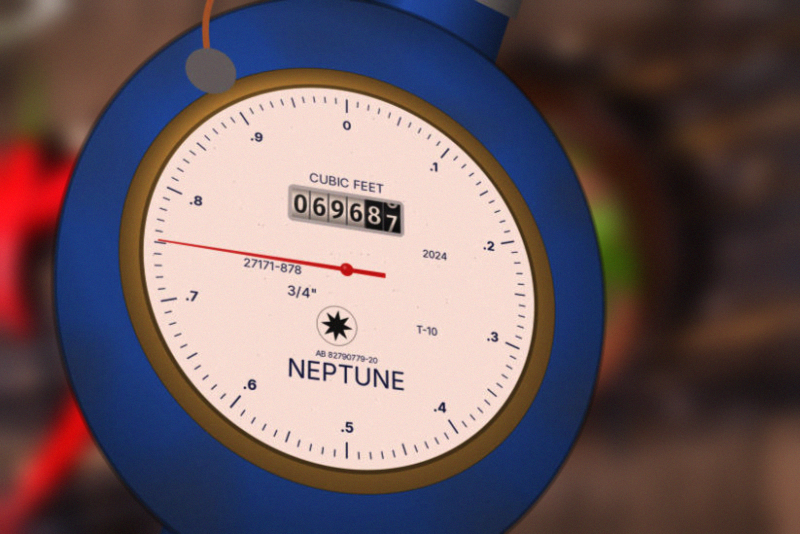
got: 69686.75 ft³
